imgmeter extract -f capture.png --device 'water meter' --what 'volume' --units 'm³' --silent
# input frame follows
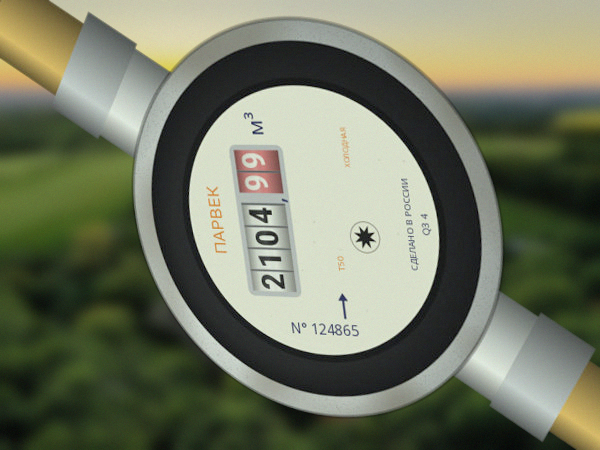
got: 2104.99 m³
